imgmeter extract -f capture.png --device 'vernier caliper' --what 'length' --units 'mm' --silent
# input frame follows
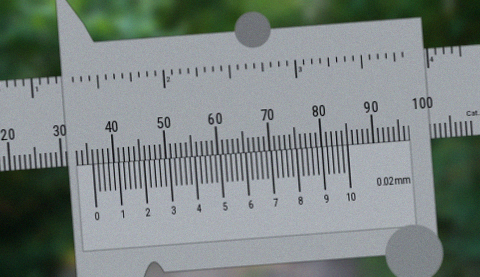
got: 36.0 mm
